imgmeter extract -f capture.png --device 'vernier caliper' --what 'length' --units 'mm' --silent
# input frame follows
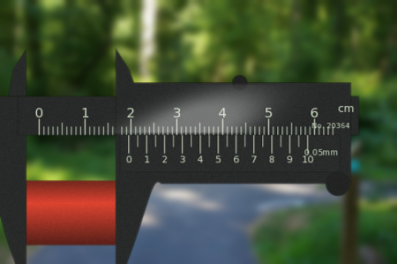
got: 19.5 mm
